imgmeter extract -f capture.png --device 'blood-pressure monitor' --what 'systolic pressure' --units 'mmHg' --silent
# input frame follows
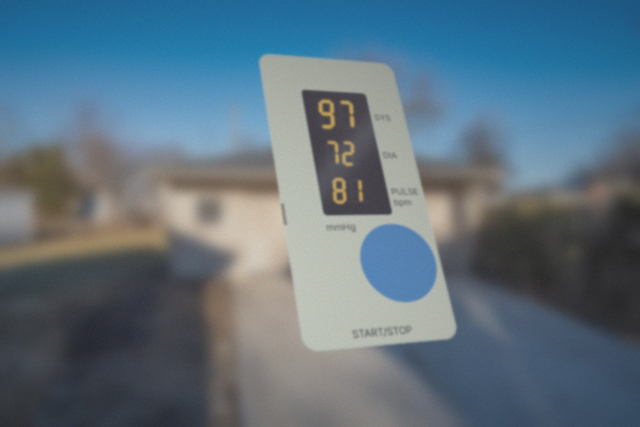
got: 97 mmHg
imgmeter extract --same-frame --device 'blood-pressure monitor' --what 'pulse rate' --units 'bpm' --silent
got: 81 bpm
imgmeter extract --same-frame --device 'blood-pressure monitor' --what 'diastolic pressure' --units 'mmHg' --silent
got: 72 mmHg
